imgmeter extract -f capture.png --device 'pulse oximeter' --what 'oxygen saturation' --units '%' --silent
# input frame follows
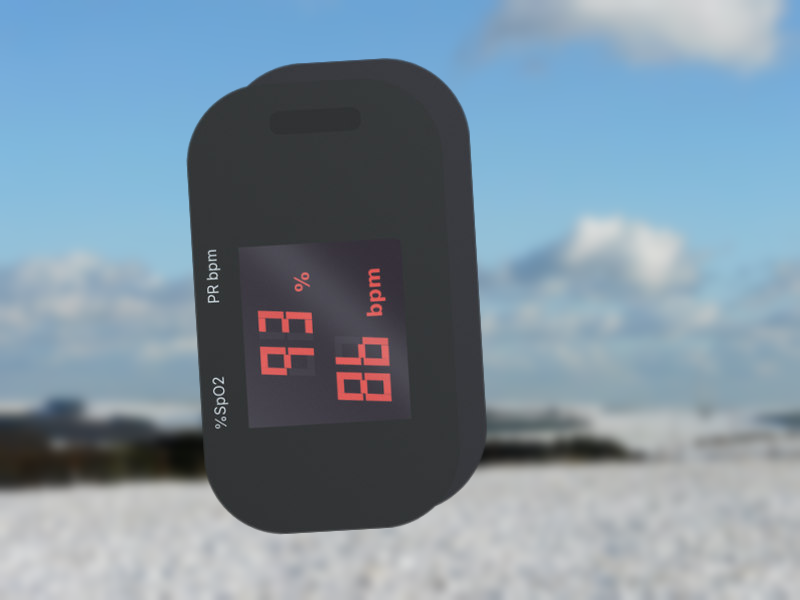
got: 93 %
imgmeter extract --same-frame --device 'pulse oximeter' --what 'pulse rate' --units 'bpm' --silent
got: 86 bpm
